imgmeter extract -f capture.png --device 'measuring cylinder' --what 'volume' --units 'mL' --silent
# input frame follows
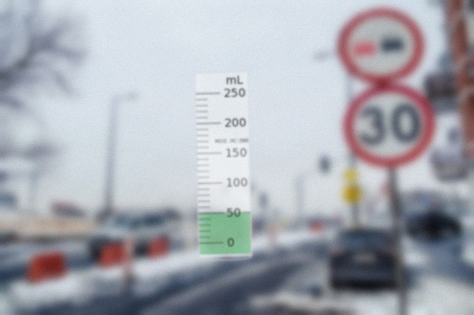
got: 50 mL
